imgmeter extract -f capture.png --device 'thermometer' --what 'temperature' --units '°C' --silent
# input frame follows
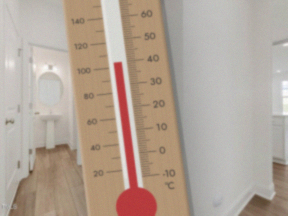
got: 40 °C
